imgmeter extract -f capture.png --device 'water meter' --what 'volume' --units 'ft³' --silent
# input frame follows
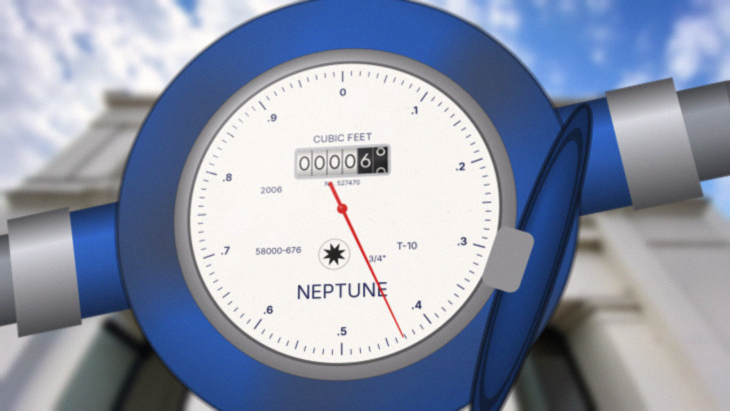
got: 68.43 ft³
